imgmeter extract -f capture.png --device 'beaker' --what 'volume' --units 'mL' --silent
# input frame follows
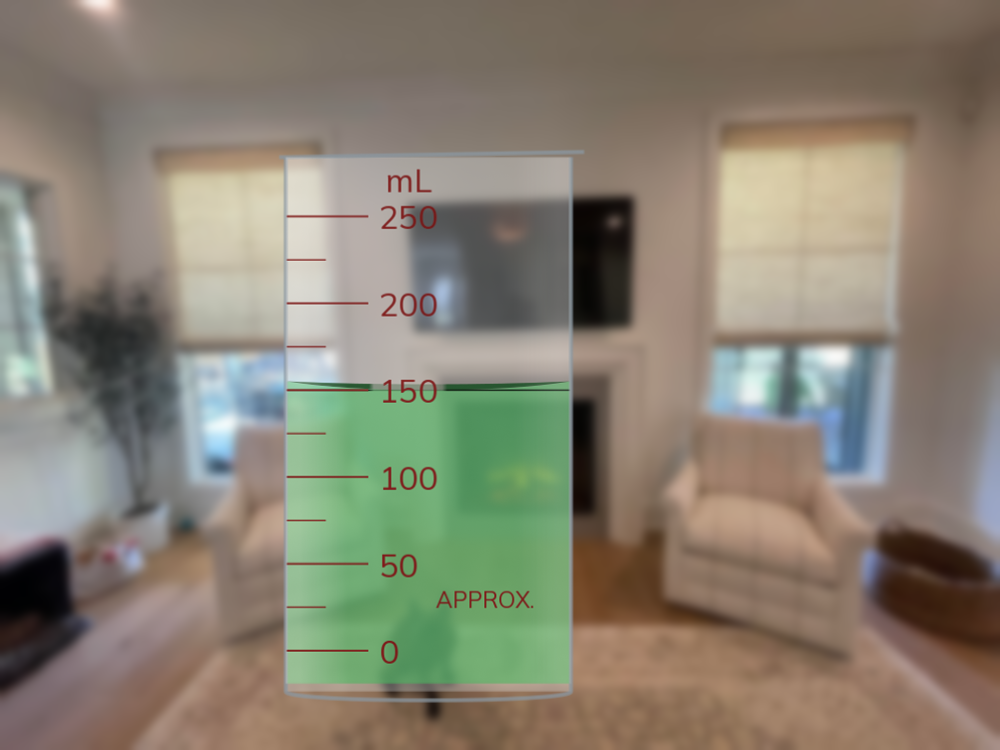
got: 150 mL
